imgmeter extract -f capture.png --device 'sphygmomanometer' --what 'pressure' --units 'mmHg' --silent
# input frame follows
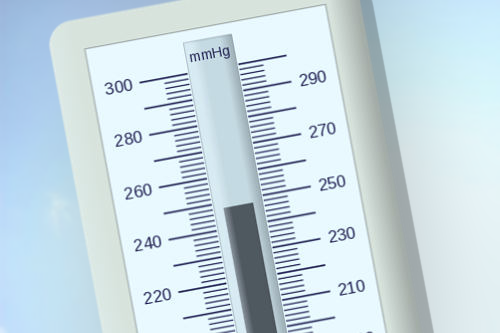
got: 248 mmHg
